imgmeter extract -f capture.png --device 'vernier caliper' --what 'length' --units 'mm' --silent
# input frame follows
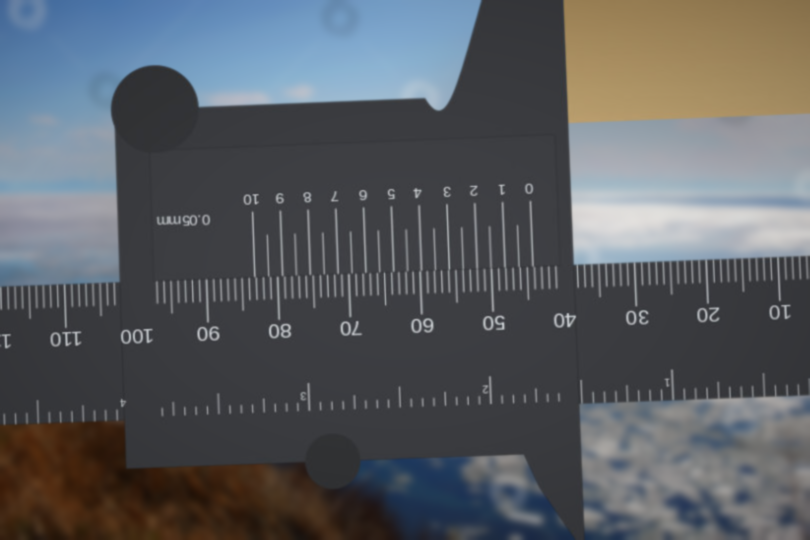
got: 44.2 mm
